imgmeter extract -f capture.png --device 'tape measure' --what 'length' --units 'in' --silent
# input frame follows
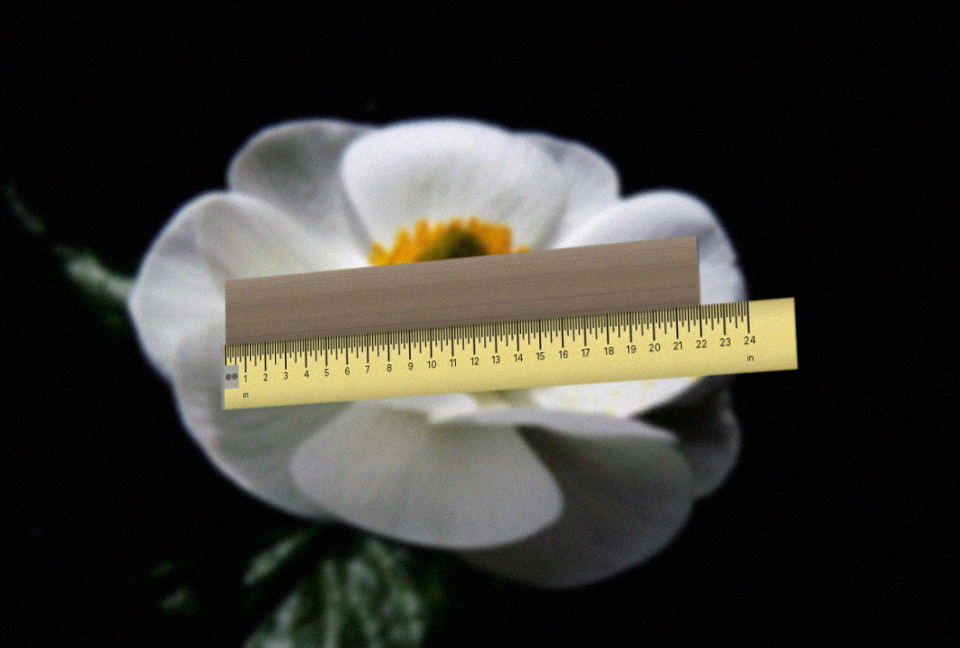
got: 22 in
